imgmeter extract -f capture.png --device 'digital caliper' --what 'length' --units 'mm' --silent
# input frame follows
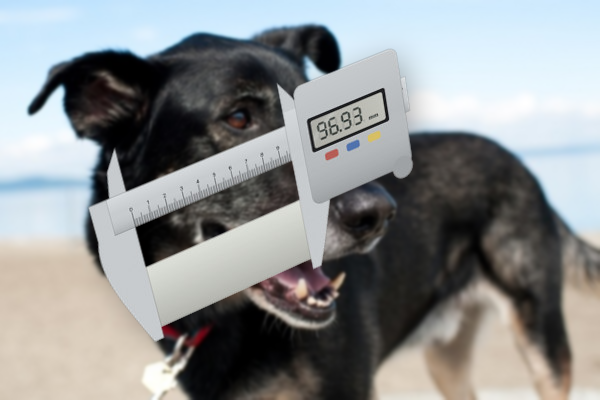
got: 96.93 mm
